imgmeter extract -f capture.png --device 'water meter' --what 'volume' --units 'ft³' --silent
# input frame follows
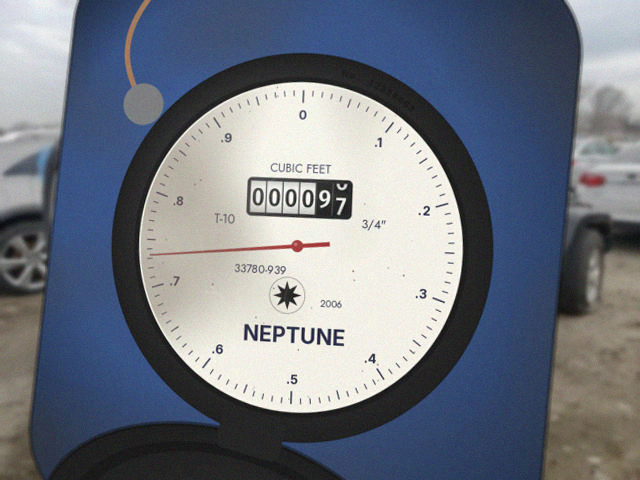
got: 96.73 ft³
